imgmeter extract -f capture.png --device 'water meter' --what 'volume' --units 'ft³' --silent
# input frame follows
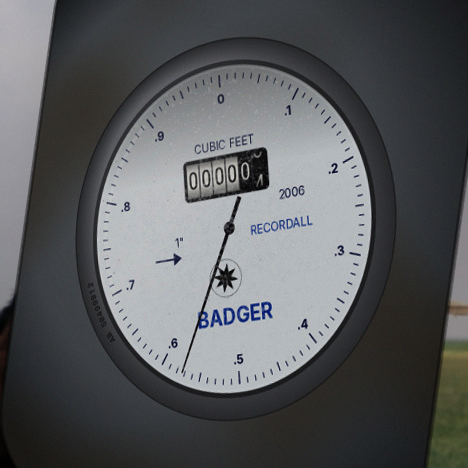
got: 3.57 ft³
